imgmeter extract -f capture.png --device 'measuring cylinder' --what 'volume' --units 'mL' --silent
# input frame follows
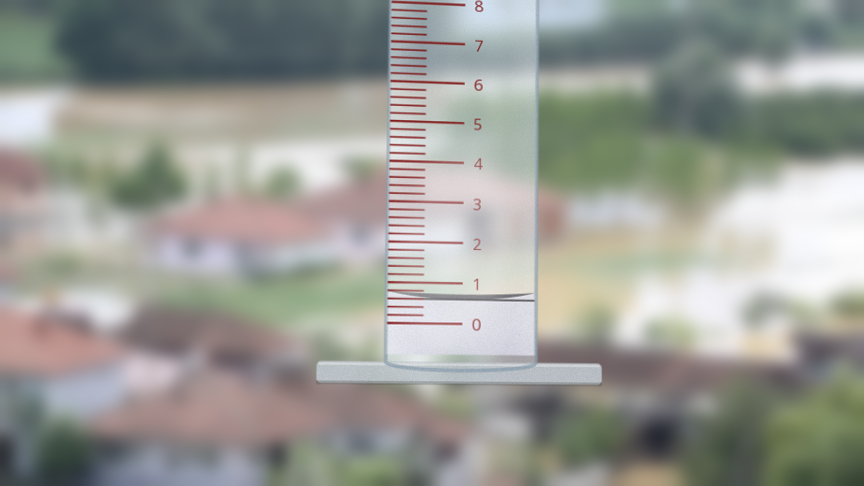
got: 0.6 mL
